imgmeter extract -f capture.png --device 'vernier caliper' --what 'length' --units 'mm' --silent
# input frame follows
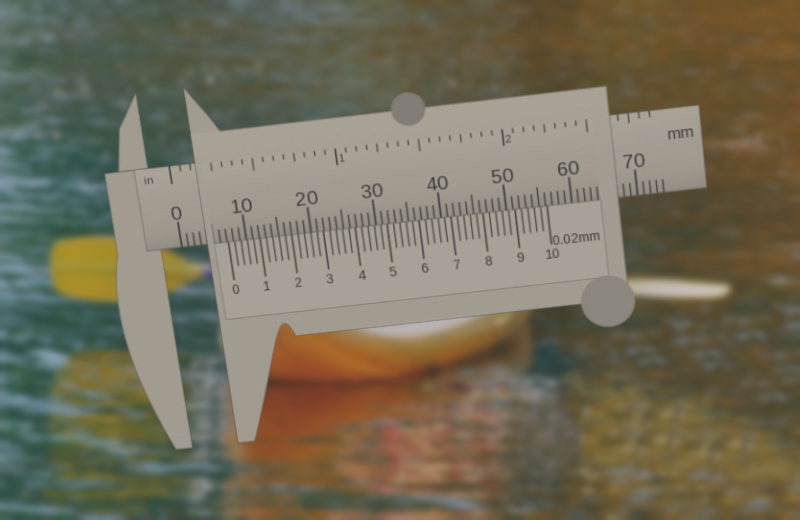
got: 7.2 mm
